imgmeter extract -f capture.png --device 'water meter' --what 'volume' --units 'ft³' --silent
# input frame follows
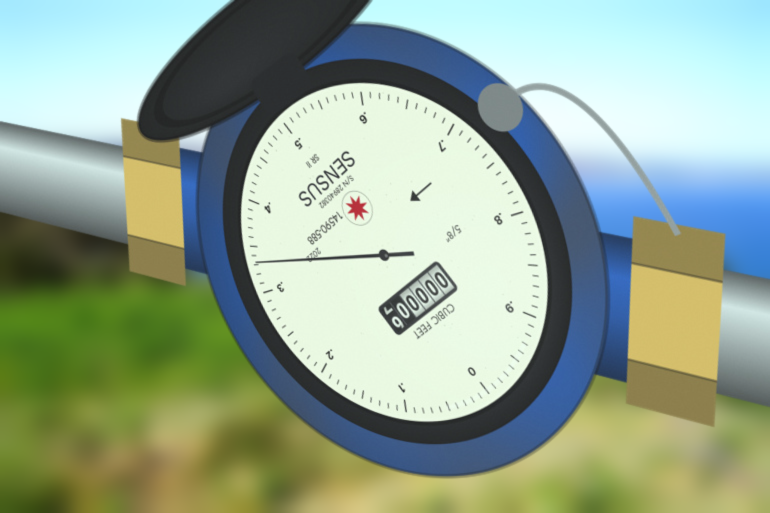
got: 6.33 ft³
